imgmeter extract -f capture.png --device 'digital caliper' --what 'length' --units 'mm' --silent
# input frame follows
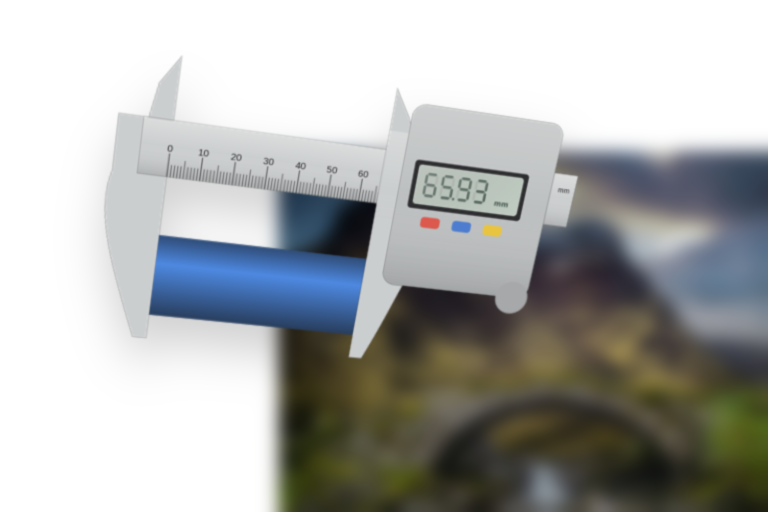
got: 65.93 mm
